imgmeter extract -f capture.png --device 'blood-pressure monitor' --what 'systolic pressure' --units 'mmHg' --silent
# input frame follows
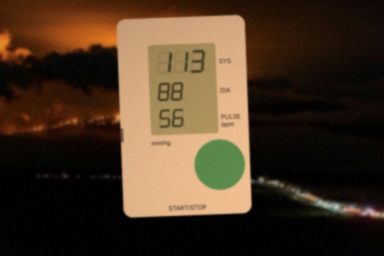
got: 113 mmHg
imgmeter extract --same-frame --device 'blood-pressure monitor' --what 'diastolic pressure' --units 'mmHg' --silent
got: 88 mmHg
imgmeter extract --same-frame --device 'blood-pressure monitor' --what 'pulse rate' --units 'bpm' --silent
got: 56 bpm
